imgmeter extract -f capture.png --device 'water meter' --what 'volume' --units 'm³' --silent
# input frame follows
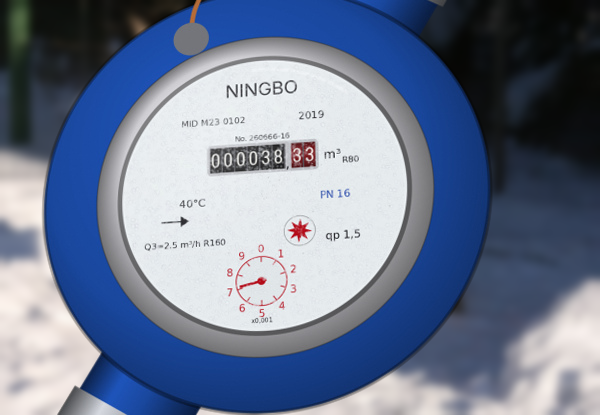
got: 38.337 m³
